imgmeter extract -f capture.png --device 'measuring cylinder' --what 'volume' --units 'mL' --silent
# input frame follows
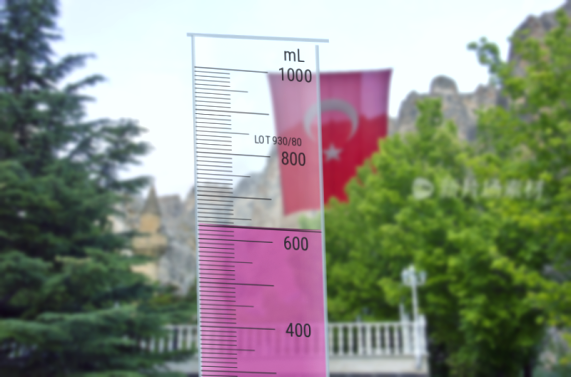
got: 630 mL
